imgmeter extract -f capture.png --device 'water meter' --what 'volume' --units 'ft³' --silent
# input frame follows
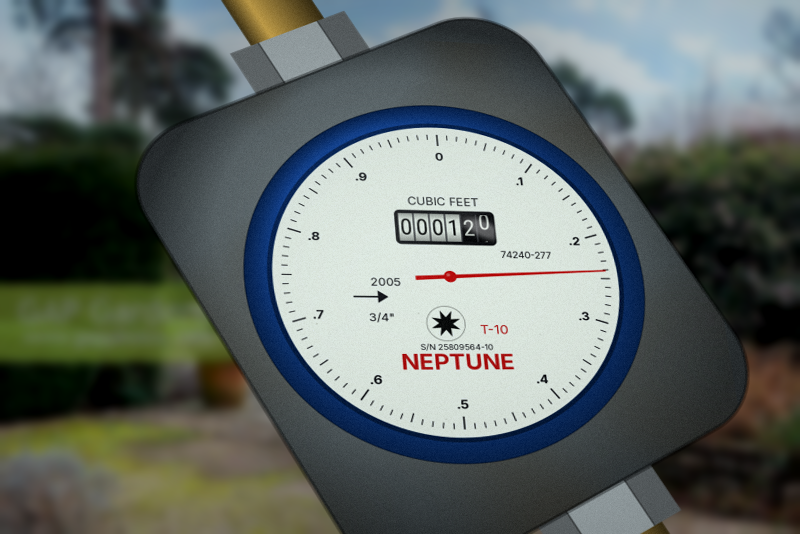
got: 120.24 ft³
